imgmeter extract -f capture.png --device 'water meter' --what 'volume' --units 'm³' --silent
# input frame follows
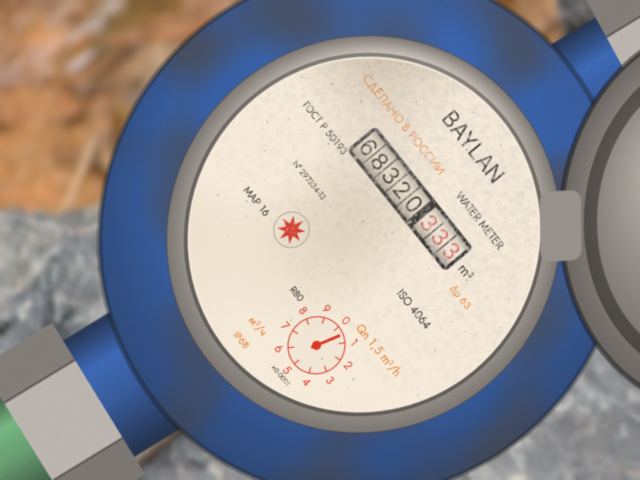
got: 68320.3330 m³
